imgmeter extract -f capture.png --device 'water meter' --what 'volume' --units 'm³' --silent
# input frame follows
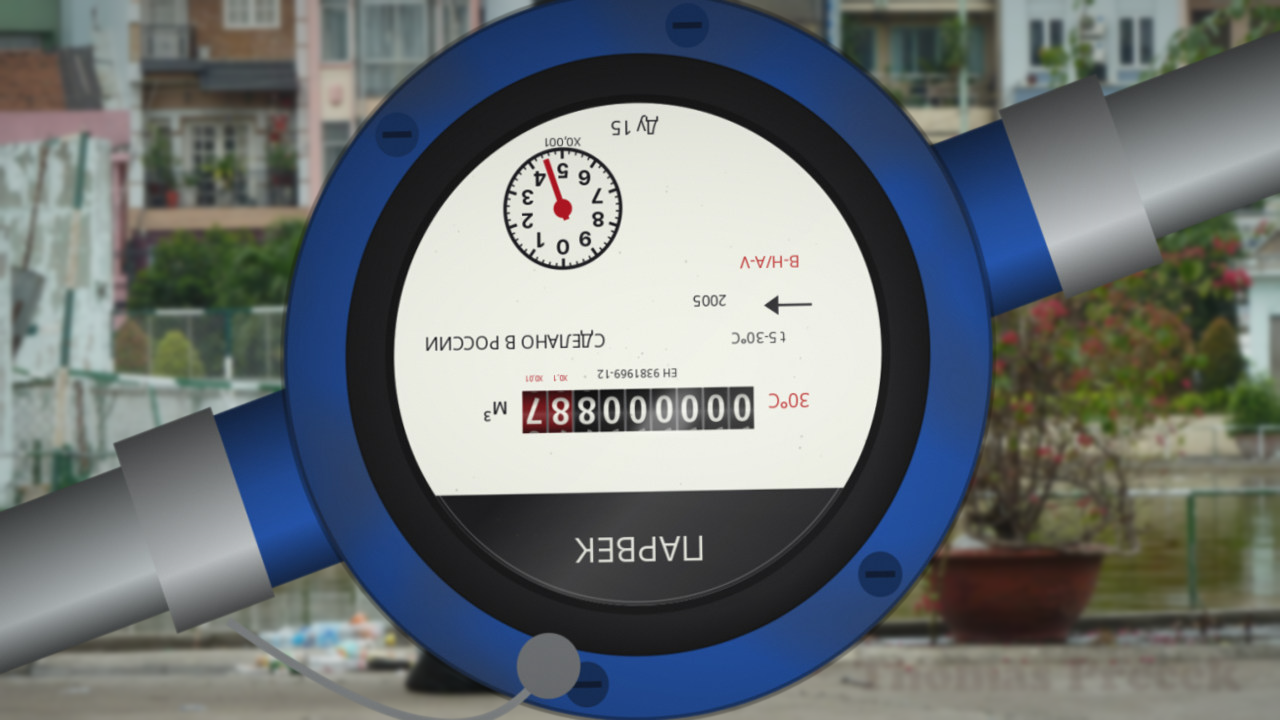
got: 8.874 m³
